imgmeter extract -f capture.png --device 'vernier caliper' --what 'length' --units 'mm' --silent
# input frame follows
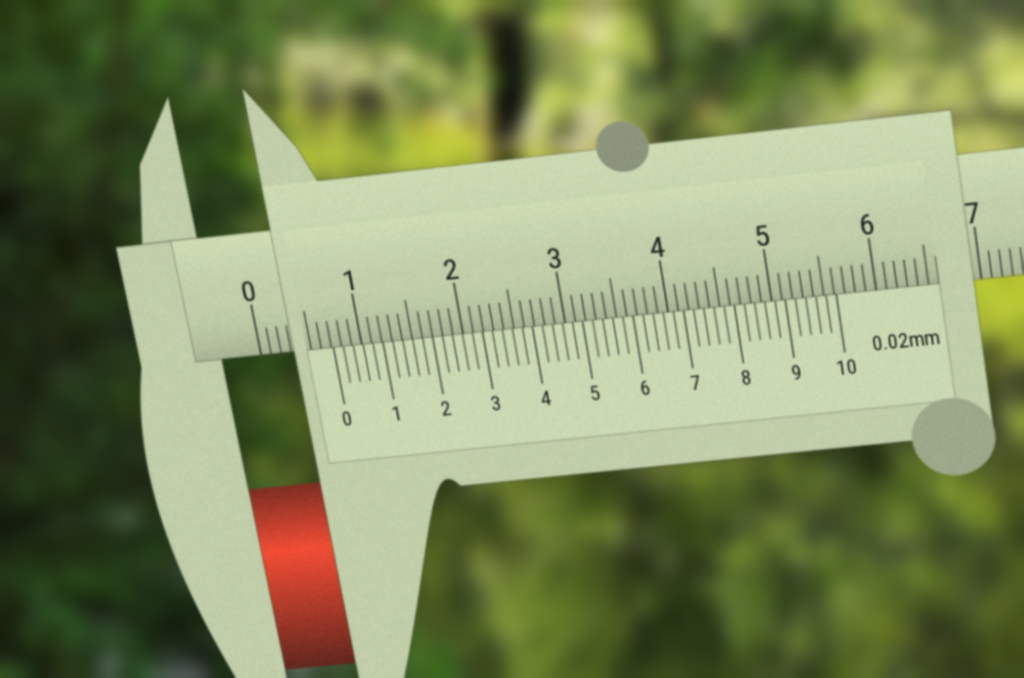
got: 7.2 mm
